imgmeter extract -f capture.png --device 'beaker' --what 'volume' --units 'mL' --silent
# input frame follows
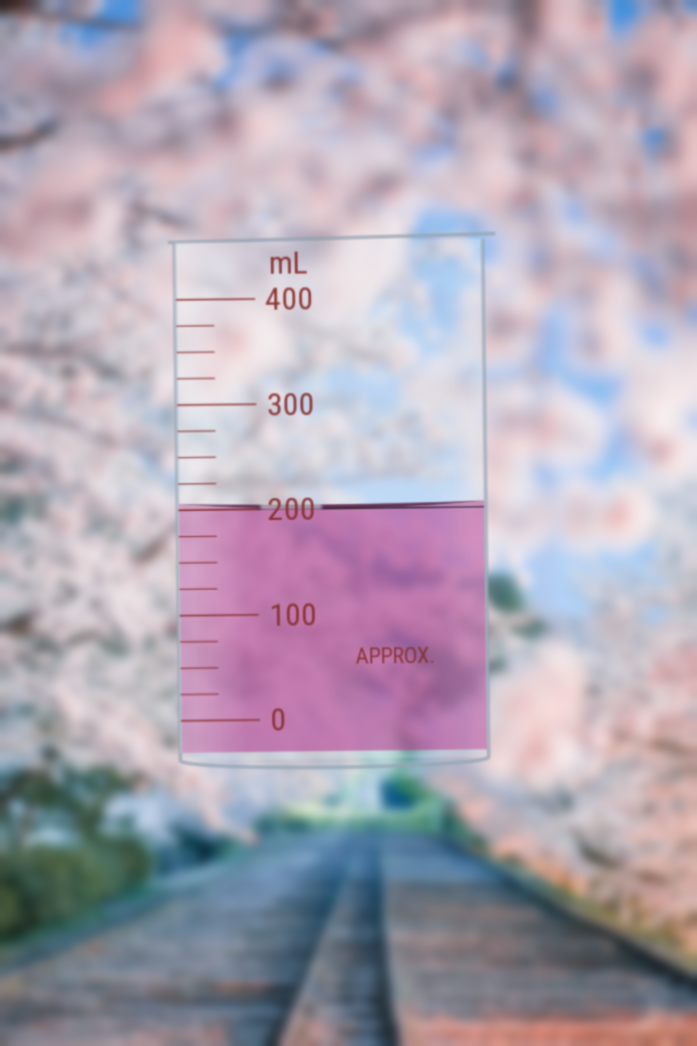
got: 200 mL
